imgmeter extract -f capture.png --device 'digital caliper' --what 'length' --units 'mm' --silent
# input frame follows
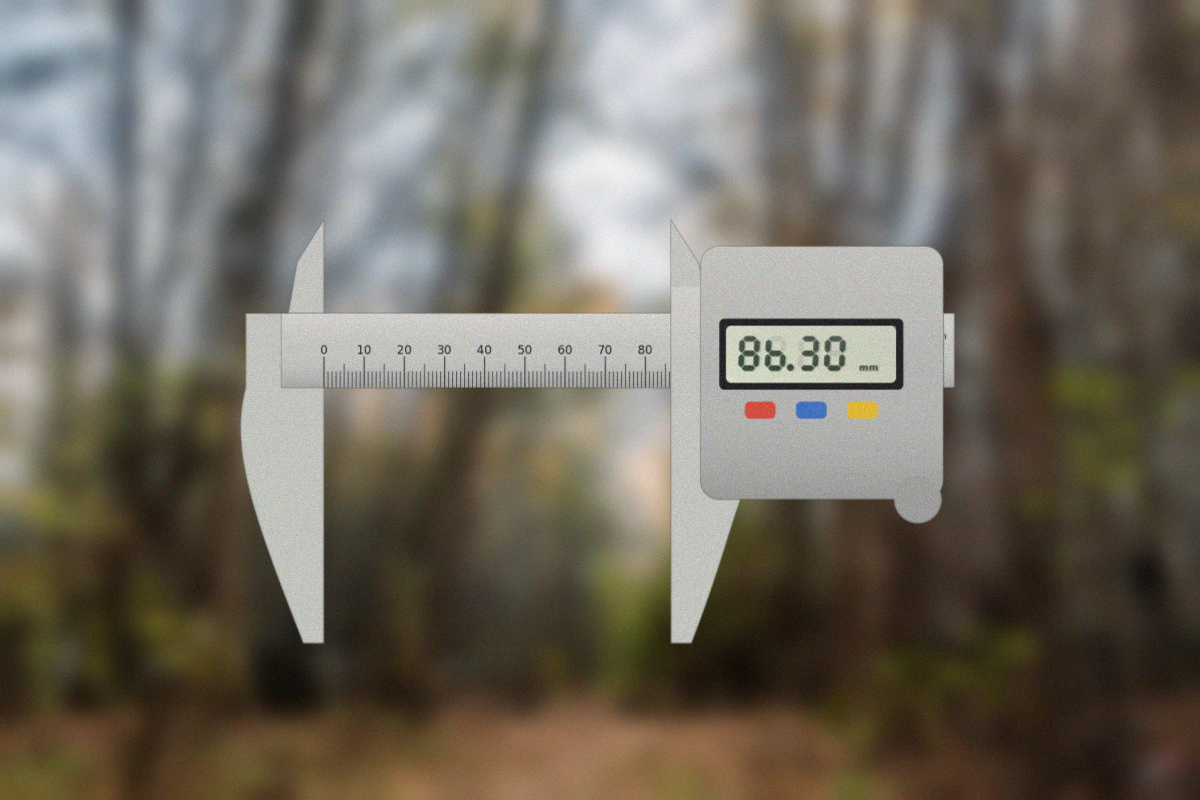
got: 86.30 mm
